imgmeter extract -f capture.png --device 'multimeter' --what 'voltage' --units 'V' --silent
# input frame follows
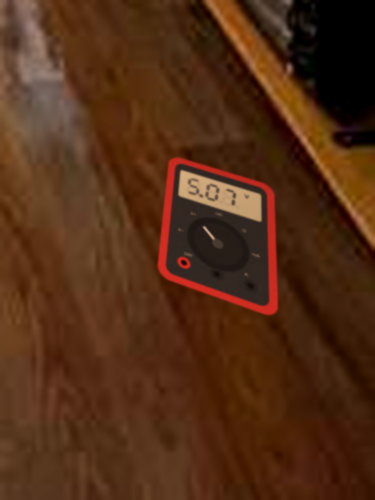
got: 5.07 V
